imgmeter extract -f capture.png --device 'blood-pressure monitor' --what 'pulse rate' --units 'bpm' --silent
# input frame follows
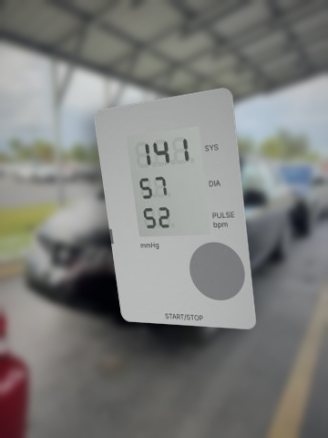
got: 52 bpm
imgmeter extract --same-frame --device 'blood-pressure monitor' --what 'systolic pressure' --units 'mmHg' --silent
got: 141 mmHg
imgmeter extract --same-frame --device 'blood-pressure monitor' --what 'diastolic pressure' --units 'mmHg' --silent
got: 57 mmHg
